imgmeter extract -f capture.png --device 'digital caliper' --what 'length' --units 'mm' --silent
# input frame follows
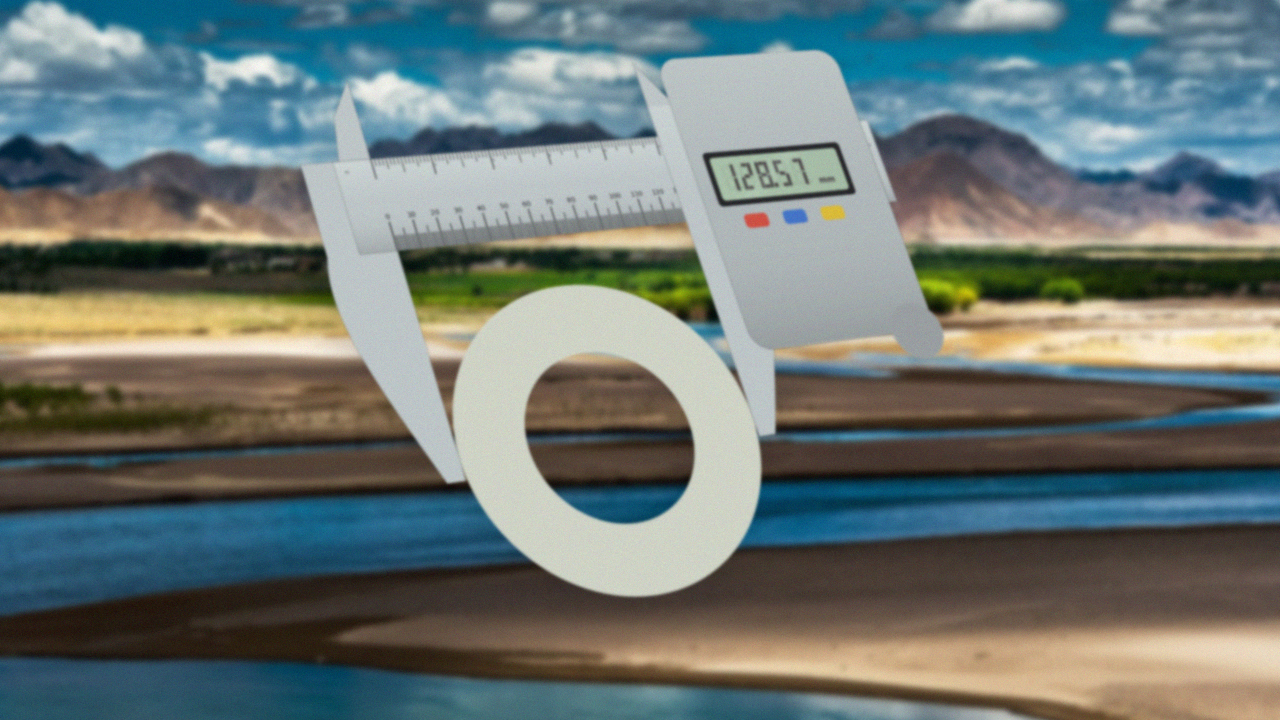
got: 128.57 mm
